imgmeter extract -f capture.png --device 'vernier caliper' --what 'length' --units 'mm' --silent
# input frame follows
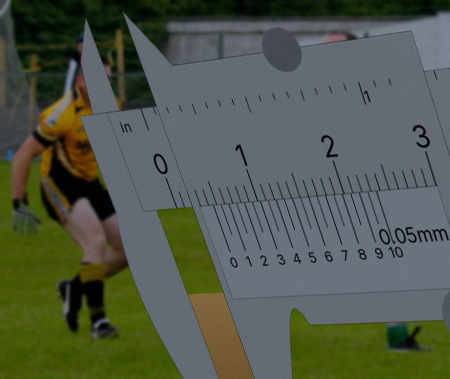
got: 4.6 mm
